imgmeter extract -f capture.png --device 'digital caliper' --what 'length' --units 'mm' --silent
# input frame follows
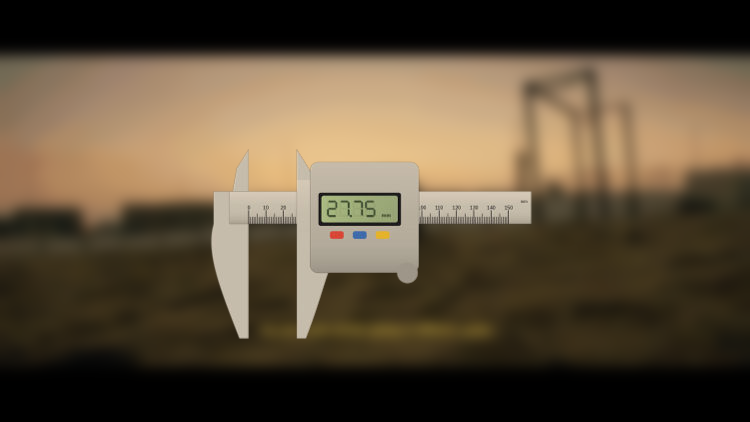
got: 27.75 mm
